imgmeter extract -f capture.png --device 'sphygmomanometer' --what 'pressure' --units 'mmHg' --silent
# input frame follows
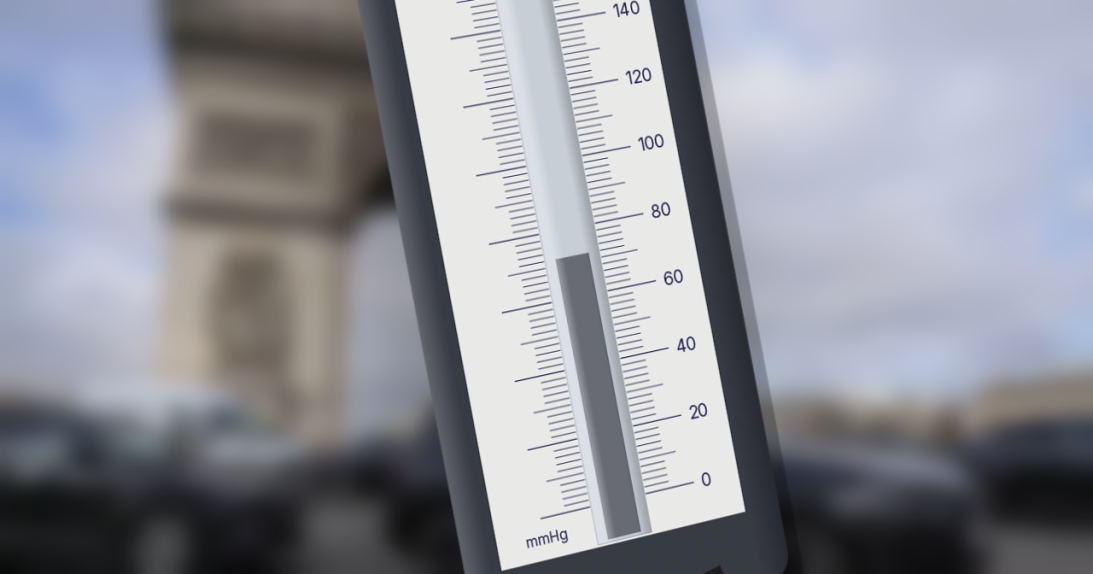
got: 72 mmHg
